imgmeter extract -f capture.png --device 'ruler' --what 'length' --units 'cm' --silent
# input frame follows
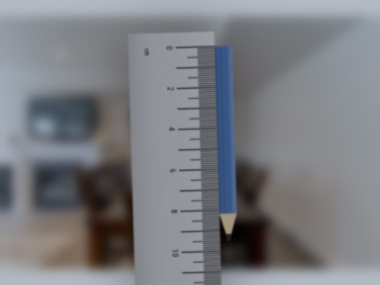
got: 9.5 cm
